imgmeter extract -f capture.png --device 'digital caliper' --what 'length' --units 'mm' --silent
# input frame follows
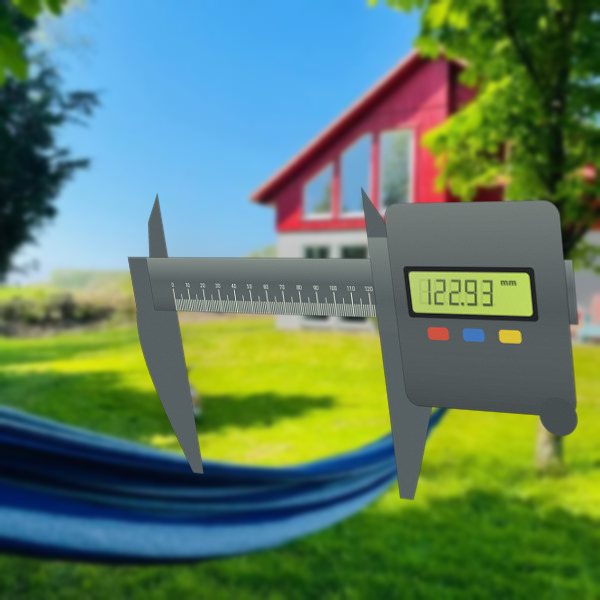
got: 122.93 mm
